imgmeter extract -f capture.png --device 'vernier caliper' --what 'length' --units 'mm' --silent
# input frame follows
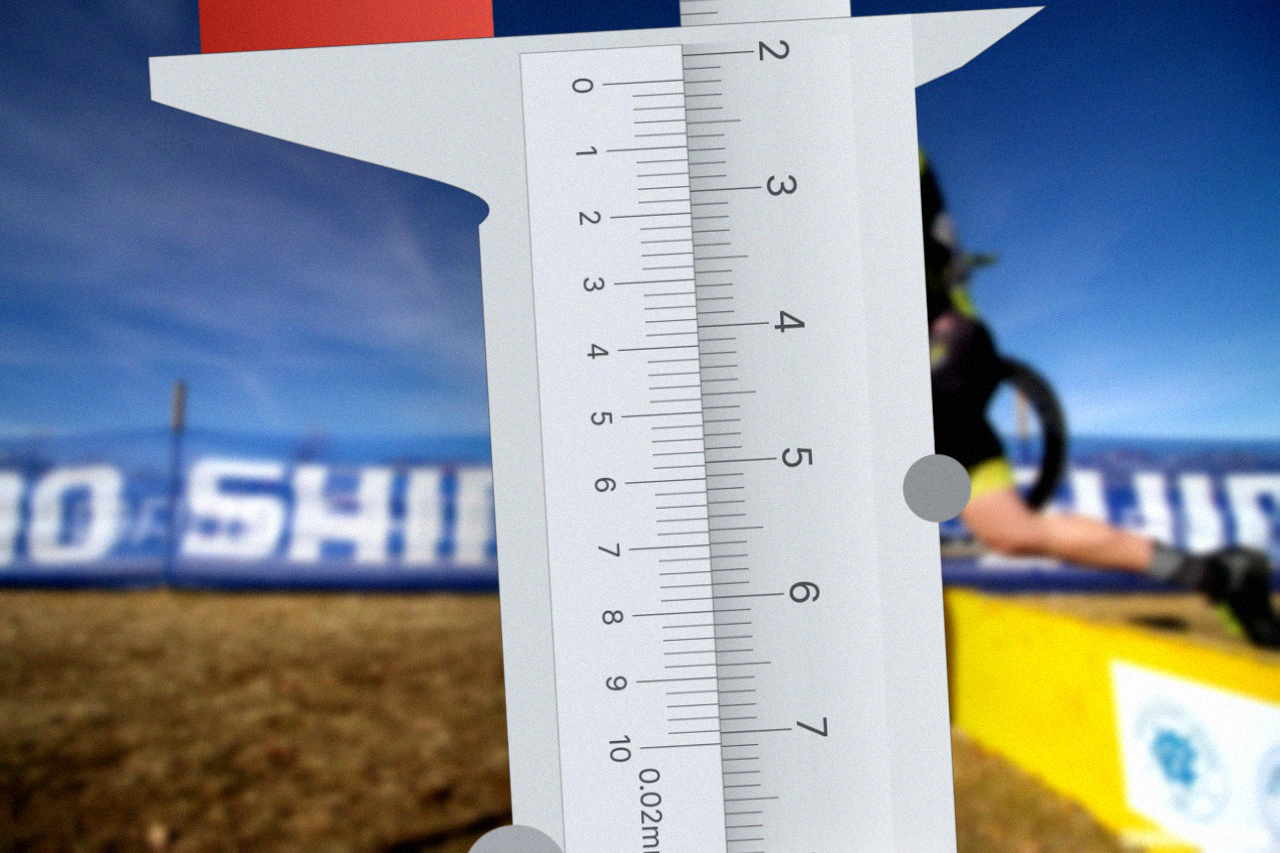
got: 21.8 mm
